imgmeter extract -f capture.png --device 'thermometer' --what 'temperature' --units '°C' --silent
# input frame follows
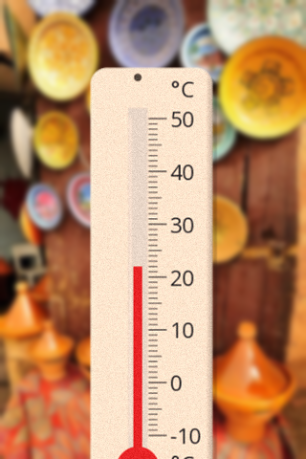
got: 22 °C
